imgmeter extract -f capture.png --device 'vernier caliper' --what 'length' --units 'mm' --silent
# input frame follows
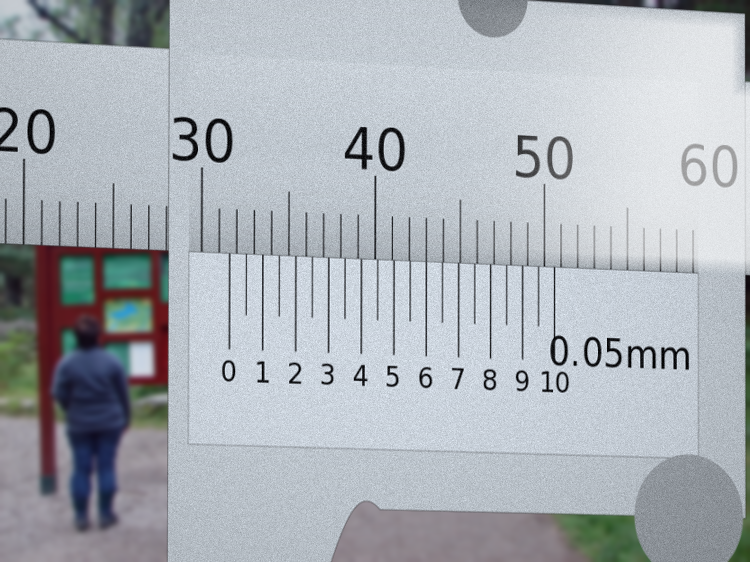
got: 31.6 mm
